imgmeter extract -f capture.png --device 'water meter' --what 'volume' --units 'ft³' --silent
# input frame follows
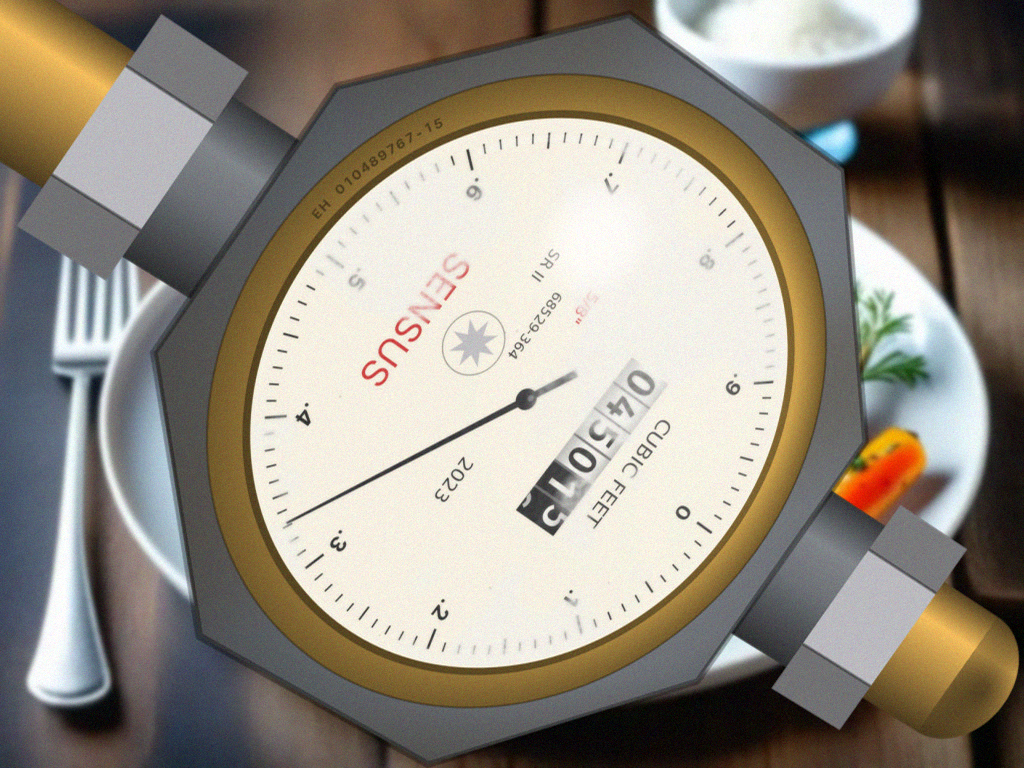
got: 45015.33 ft³
